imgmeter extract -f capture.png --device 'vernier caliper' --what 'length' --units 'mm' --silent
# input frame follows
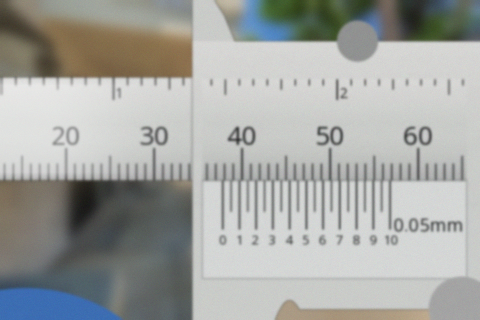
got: 37.8 mm
